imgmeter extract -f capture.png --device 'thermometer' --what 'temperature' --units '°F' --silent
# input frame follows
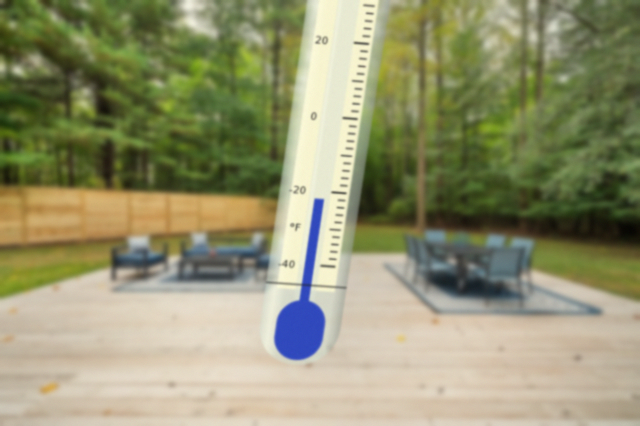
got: -22 °F
